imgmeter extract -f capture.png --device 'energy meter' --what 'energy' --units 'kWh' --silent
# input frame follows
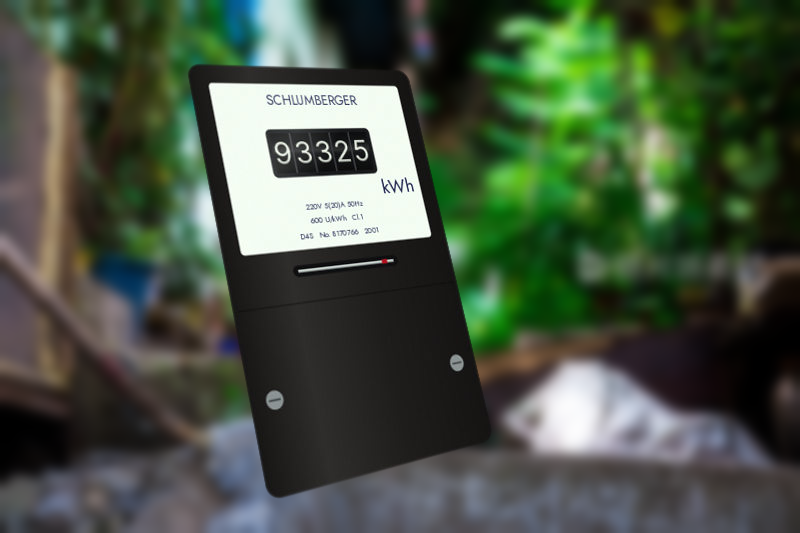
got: 93325 kWh
